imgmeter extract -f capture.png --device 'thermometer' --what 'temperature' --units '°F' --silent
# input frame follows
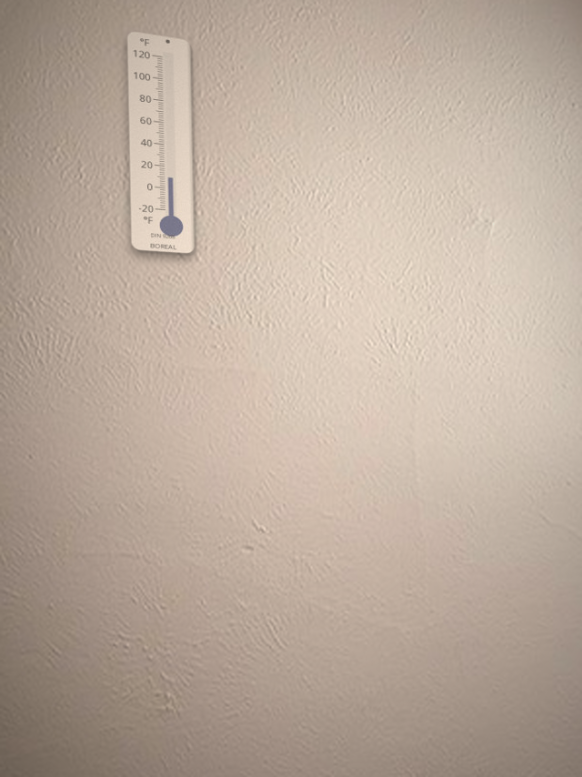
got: 10 °F
